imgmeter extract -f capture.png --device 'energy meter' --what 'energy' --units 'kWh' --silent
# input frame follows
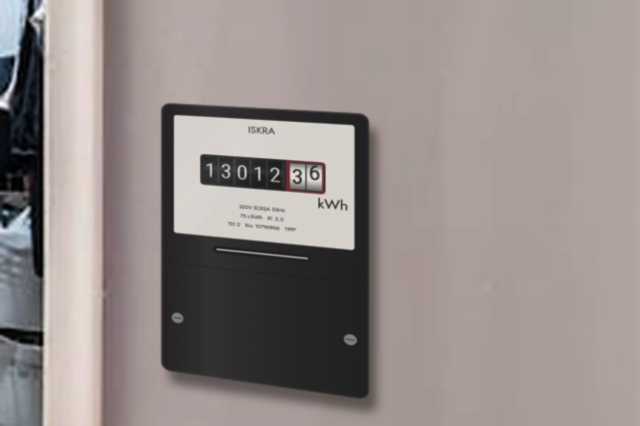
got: 13012.36 kWh
